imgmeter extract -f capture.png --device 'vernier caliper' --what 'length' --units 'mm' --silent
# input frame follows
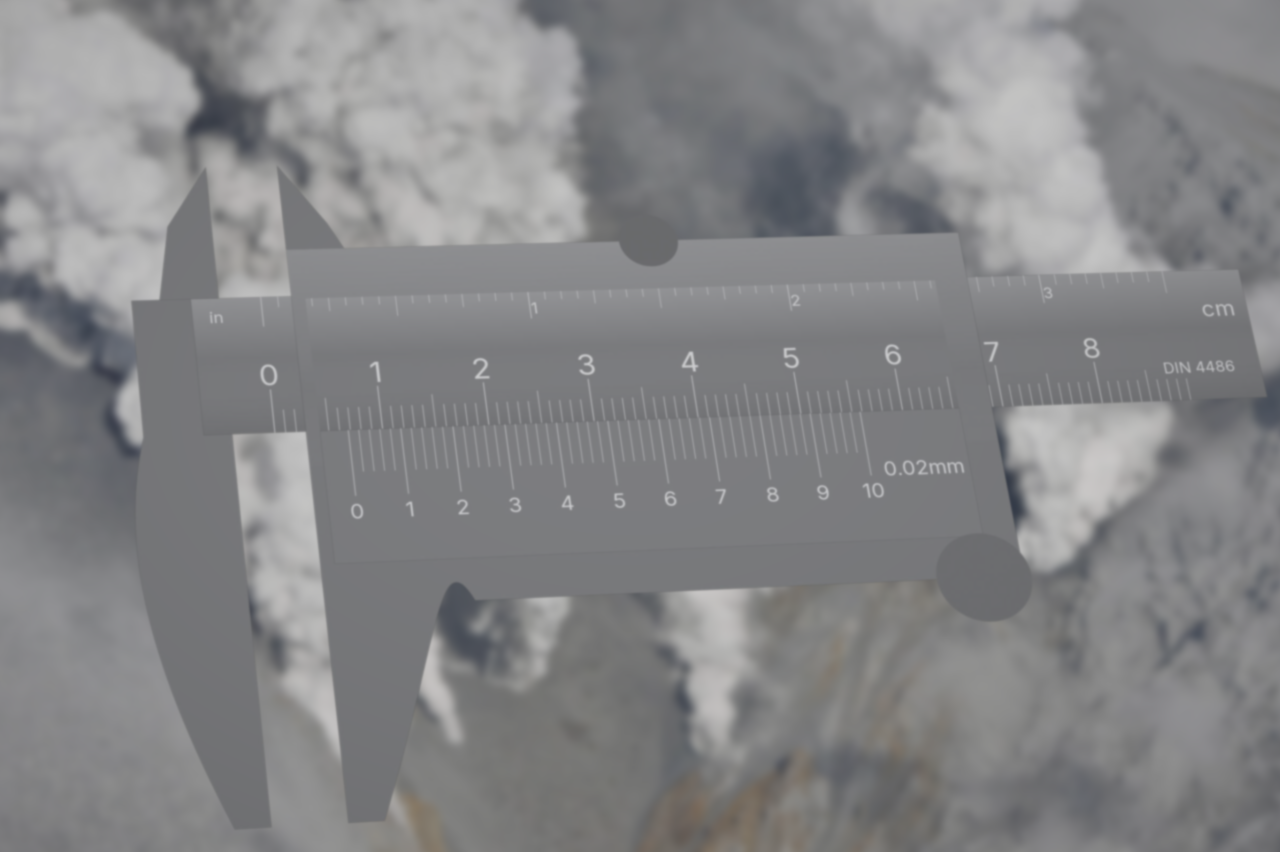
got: 6.8 mm
